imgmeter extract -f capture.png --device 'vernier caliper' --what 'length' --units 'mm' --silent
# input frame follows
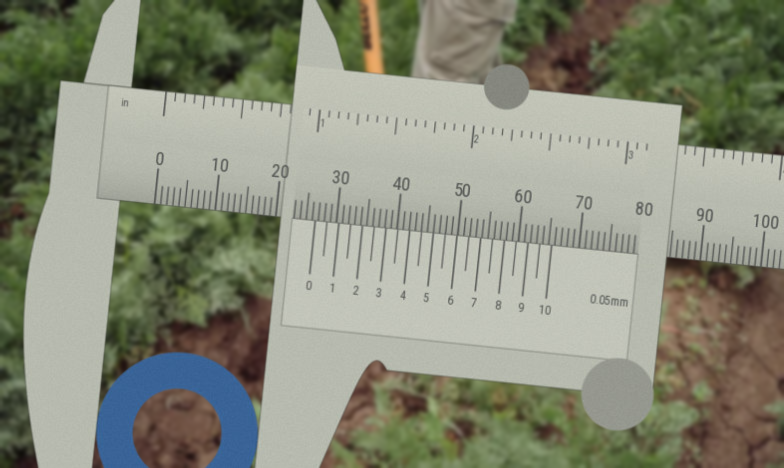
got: 26.5 mm
